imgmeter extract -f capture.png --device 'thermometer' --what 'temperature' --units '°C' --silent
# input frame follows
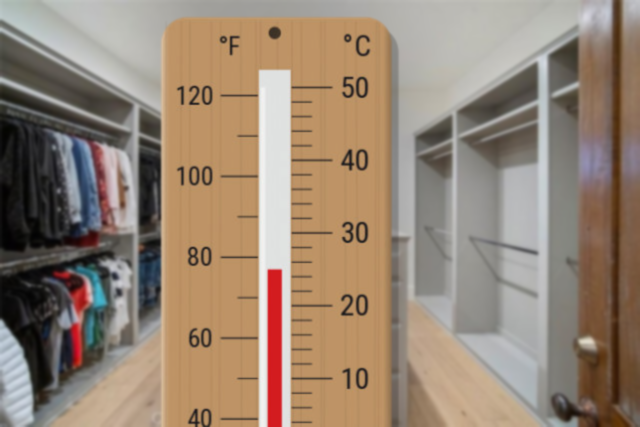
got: 25 °C
